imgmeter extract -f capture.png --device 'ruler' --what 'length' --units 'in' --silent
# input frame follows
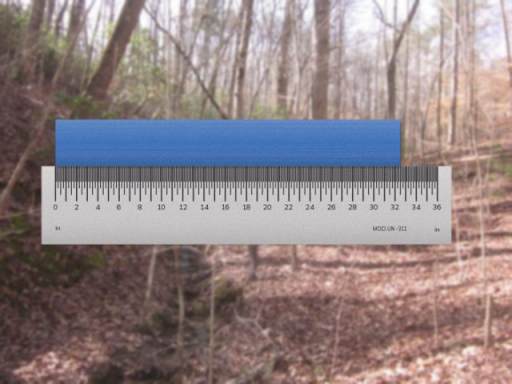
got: 32.5 in
